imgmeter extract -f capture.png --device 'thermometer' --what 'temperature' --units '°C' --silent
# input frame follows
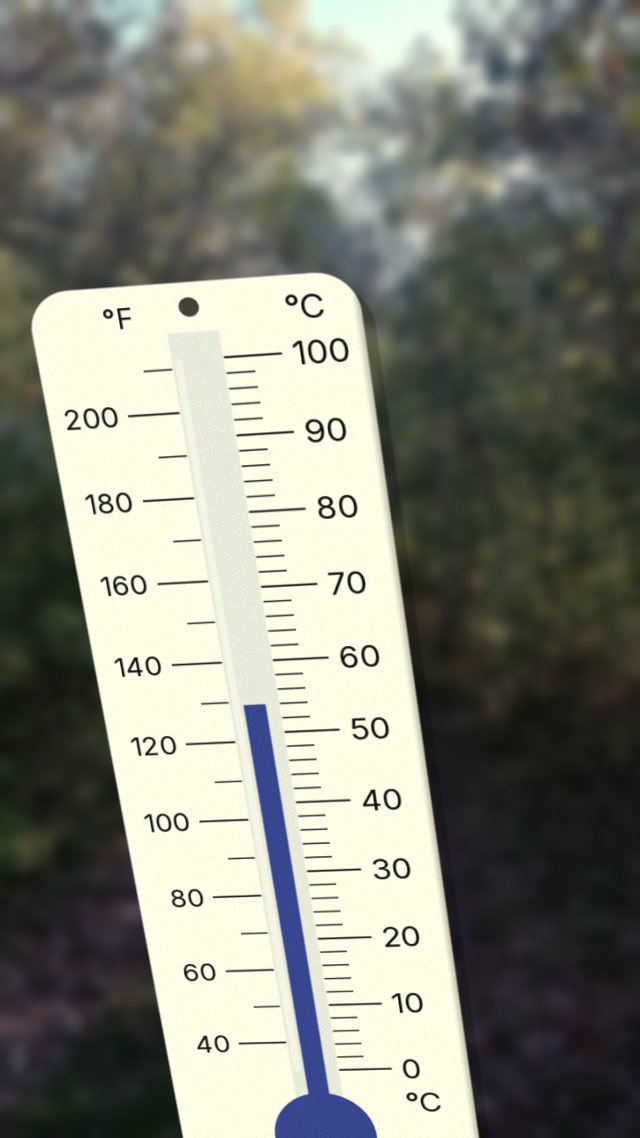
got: 54 °C
